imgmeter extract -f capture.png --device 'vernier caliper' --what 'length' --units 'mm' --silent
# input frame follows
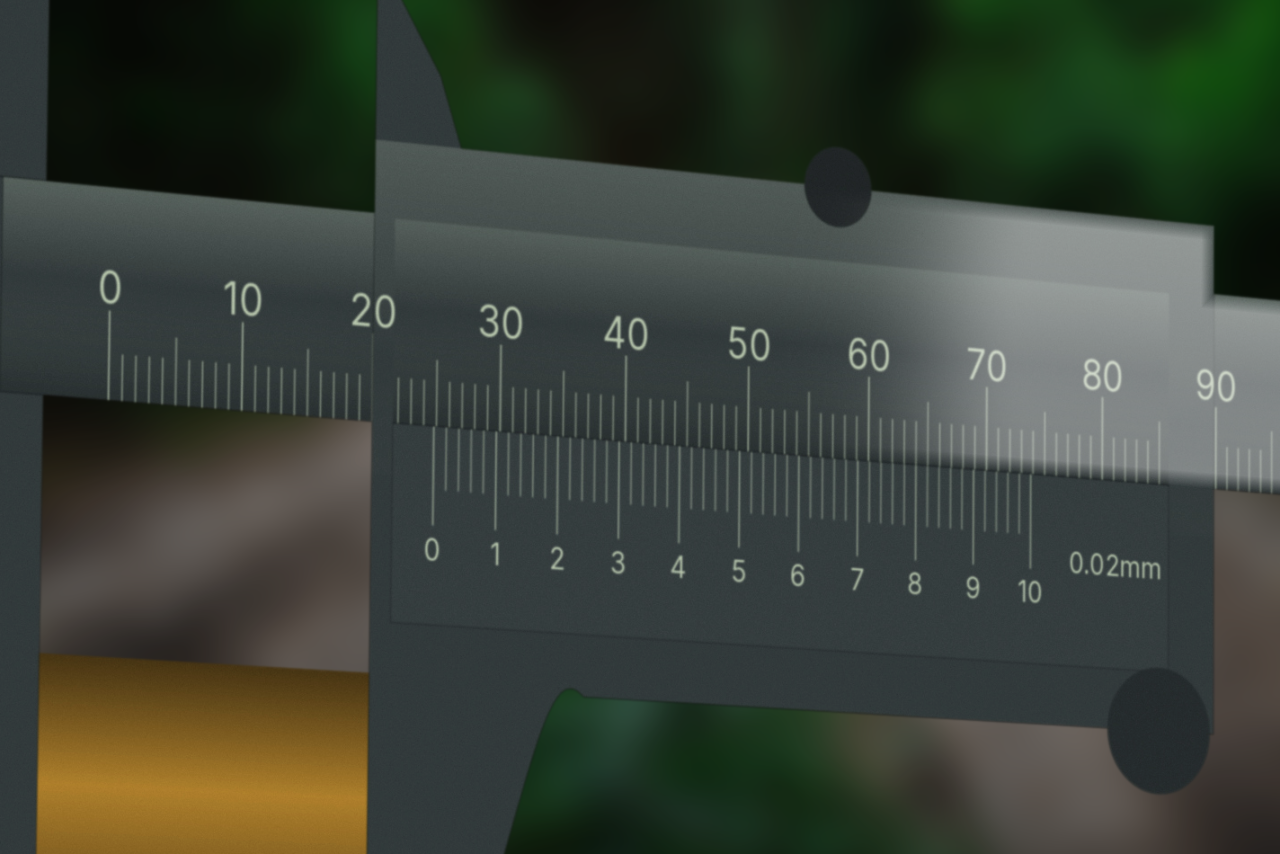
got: 24.8 mm
